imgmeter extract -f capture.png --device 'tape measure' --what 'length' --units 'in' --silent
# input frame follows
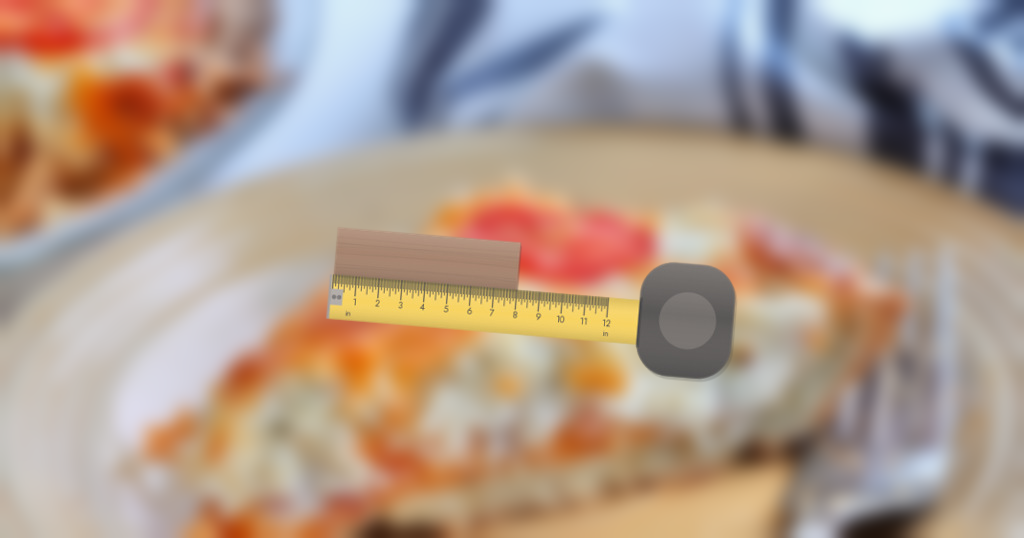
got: 8 in
